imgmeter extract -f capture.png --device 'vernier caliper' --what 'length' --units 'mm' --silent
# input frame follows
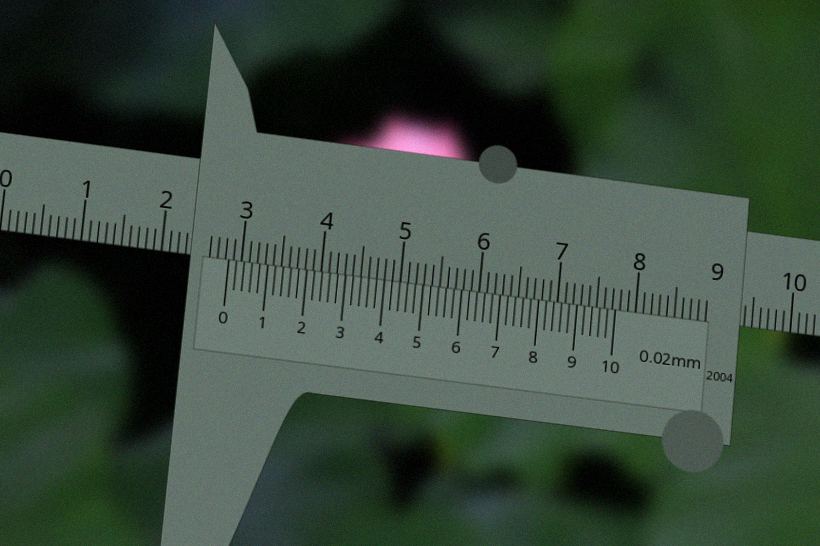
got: 28.4 mm
